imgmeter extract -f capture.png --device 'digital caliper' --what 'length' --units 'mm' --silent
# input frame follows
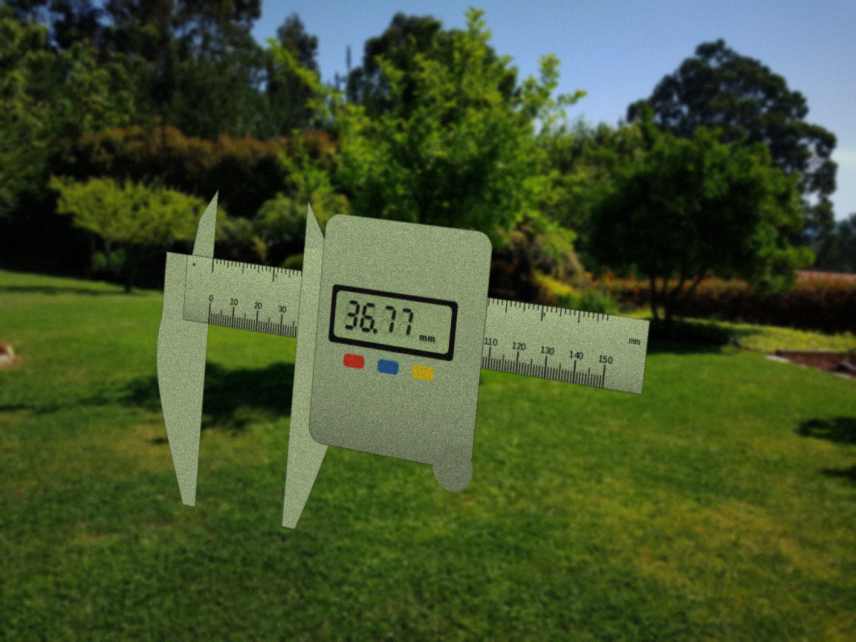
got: 36.77 mm
